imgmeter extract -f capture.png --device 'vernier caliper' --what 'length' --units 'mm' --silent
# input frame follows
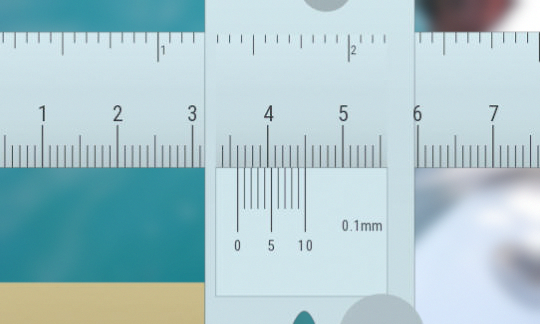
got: 36.0 mm
